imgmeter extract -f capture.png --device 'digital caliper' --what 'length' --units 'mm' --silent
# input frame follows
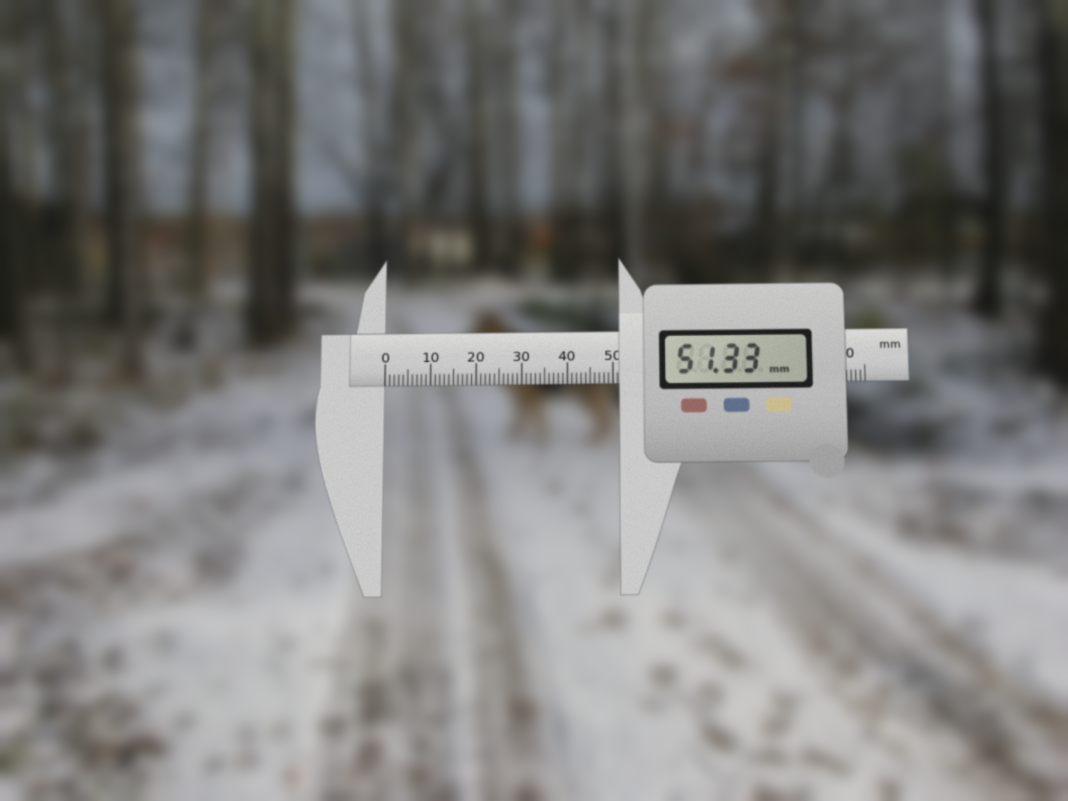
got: 51.33 mm
